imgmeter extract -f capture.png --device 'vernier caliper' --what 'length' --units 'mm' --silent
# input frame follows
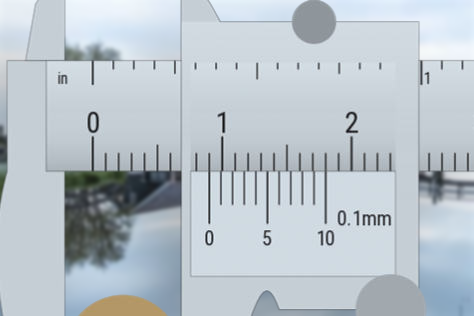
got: 9.0 mm
